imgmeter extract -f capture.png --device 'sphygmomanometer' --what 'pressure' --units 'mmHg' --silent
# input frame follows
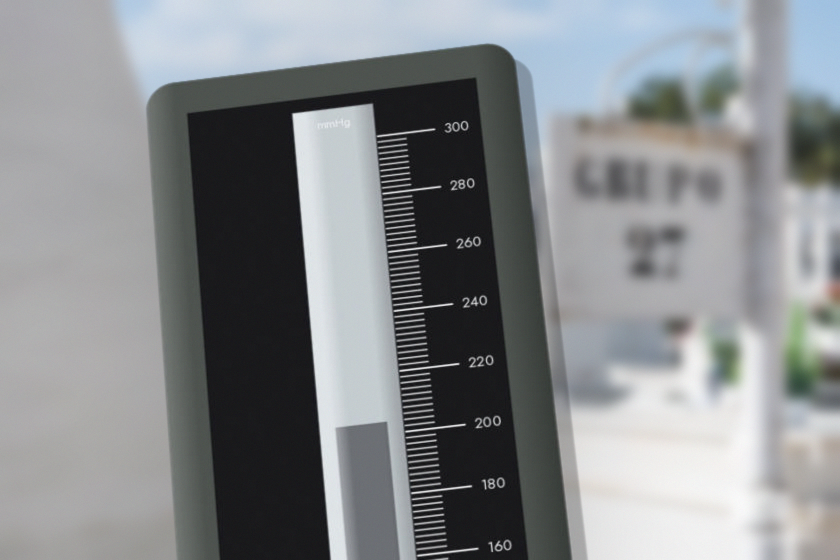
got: 204 mmHg
